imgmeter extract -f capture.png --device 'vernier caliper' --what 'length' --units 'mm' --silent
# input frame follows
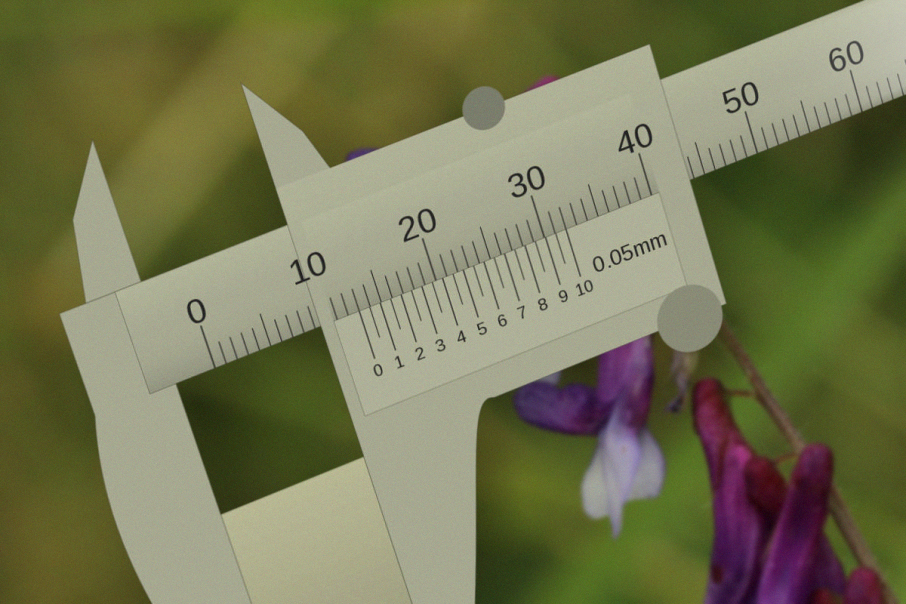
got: 13.0 mm
